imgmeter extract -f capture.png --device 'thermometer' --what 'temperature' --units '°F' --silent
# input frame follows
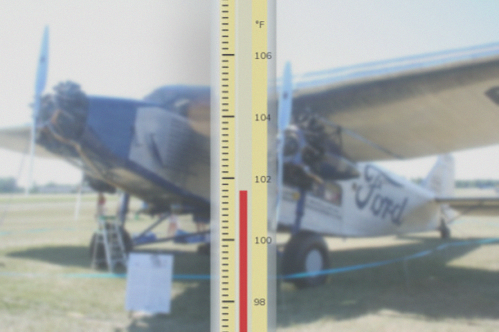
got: 101.6 °F
